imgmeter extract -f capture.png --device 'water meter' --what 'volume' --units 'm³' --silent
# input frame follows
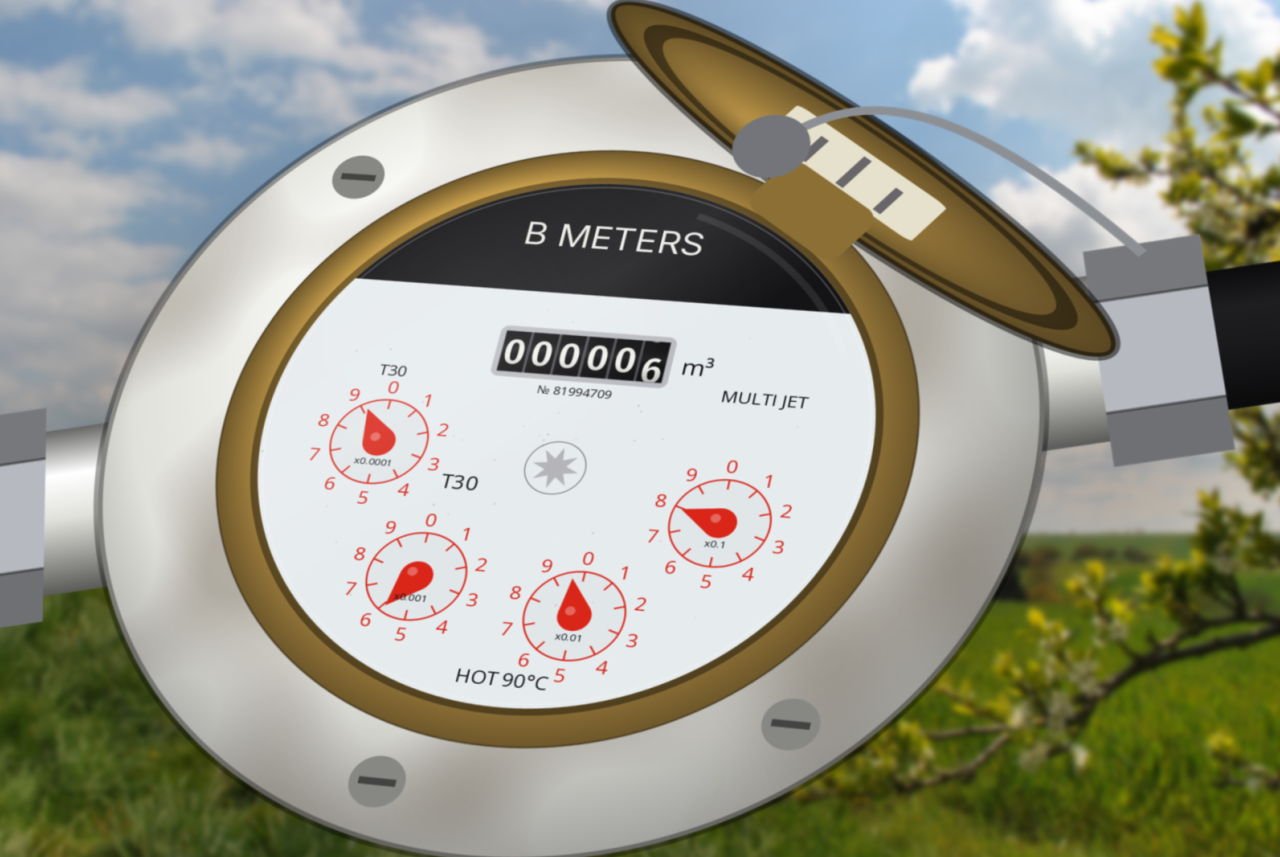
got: 5.7959 m³
